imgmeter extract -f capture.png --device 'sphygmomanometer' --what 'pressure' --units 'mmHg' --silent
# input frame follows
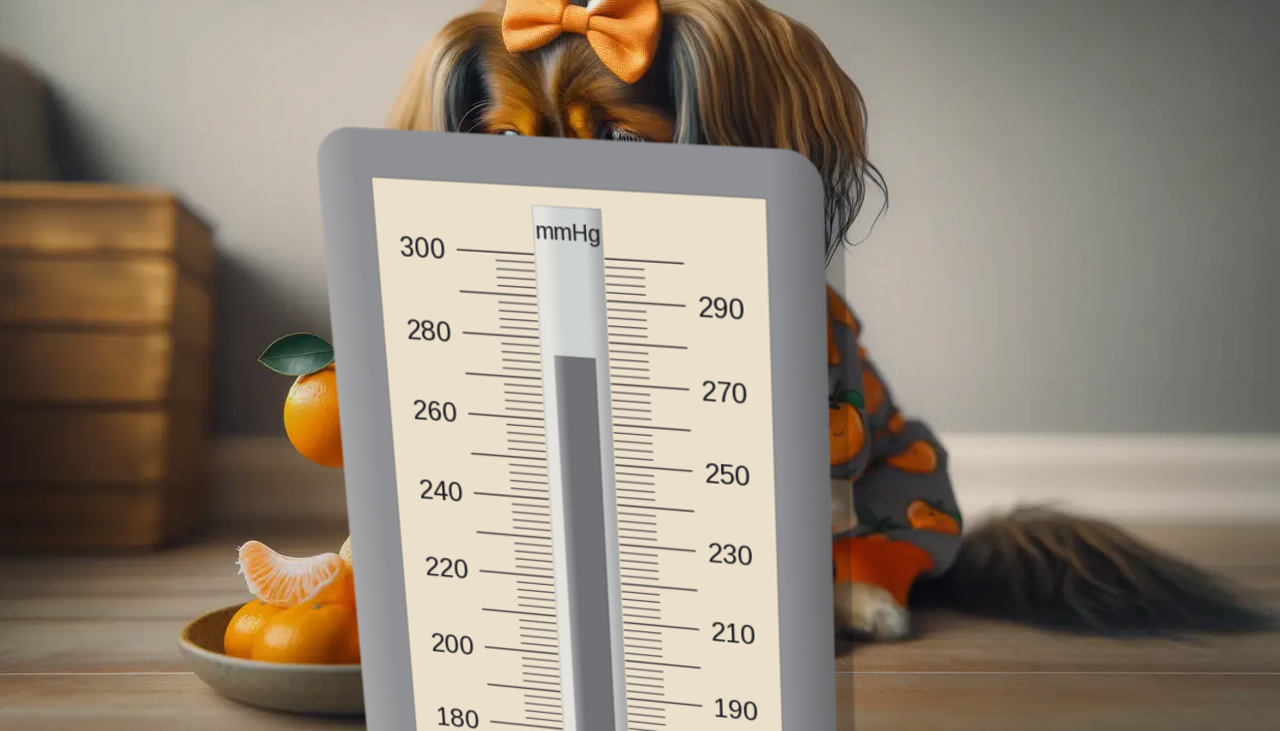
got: 276 mmHg
